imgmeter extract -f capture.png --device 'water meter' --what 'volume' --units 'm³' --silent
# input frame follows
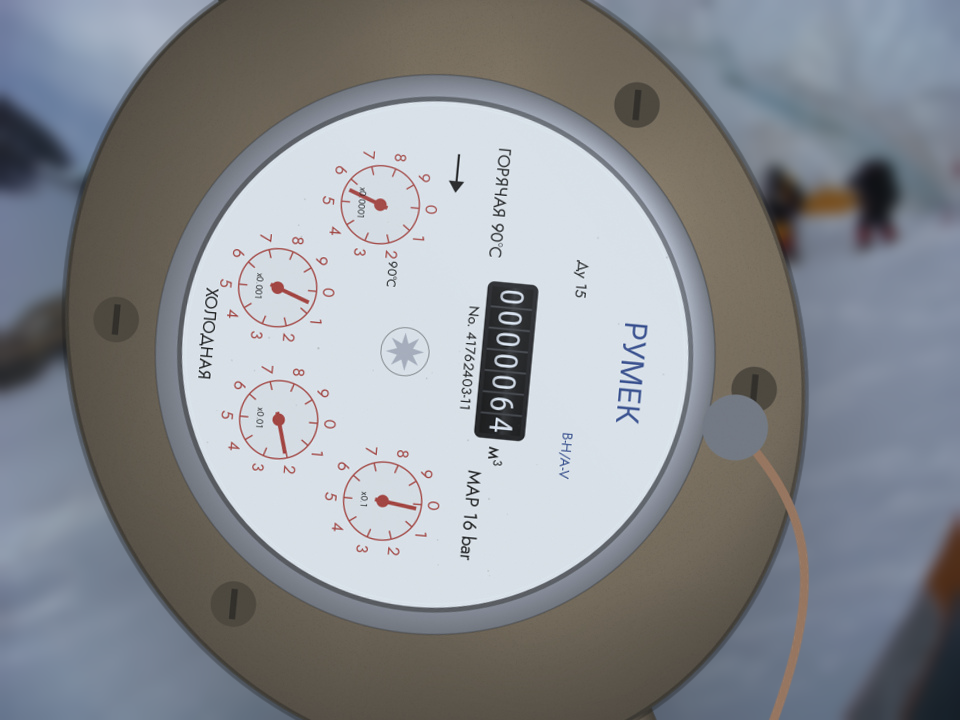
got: 64.0205 m³
